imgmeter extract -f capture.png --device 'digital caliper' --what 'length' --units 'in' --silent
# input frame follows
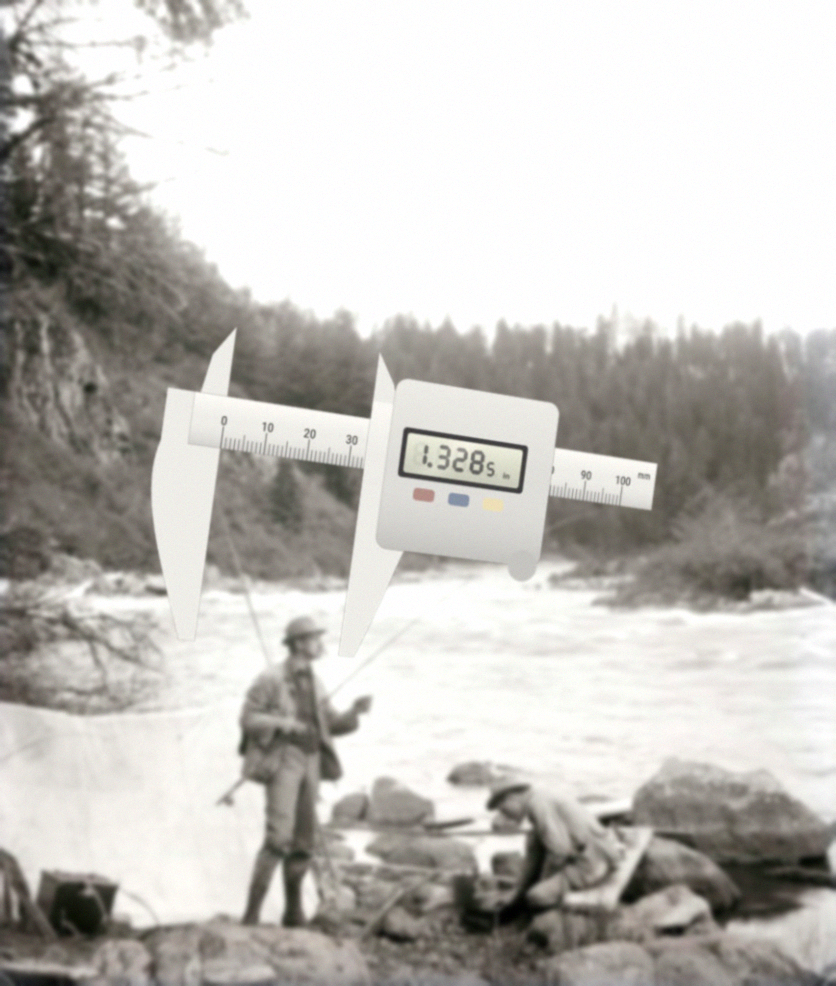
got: 1.3285 in
